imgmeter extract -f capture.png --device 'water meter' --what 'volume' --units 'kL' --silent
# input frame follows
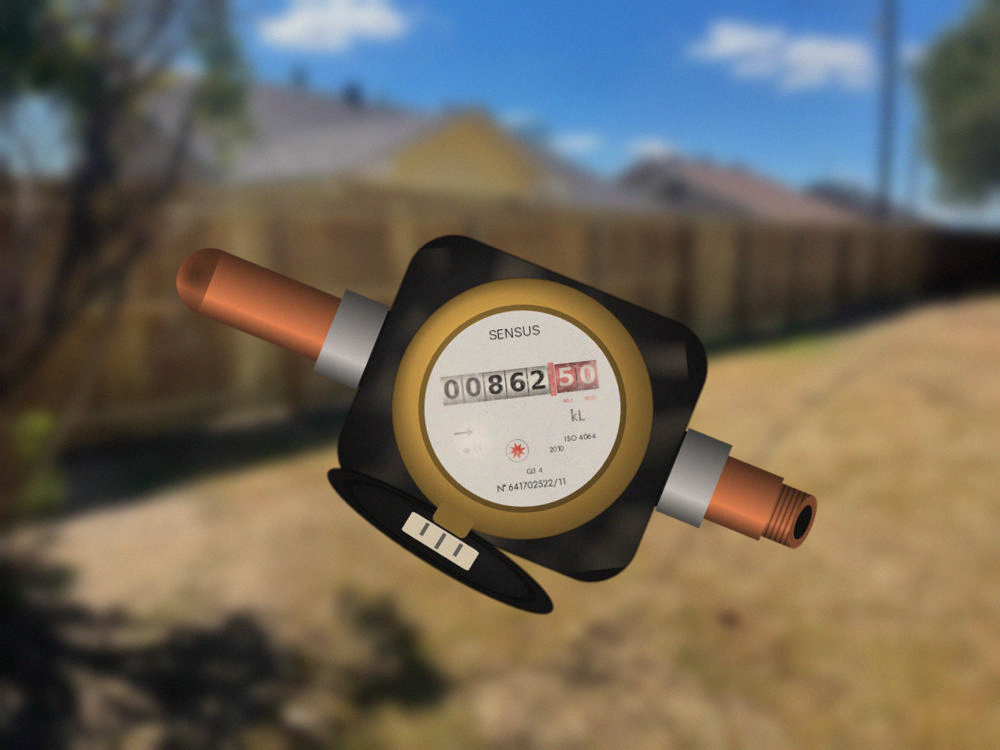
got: 862.50 kL
